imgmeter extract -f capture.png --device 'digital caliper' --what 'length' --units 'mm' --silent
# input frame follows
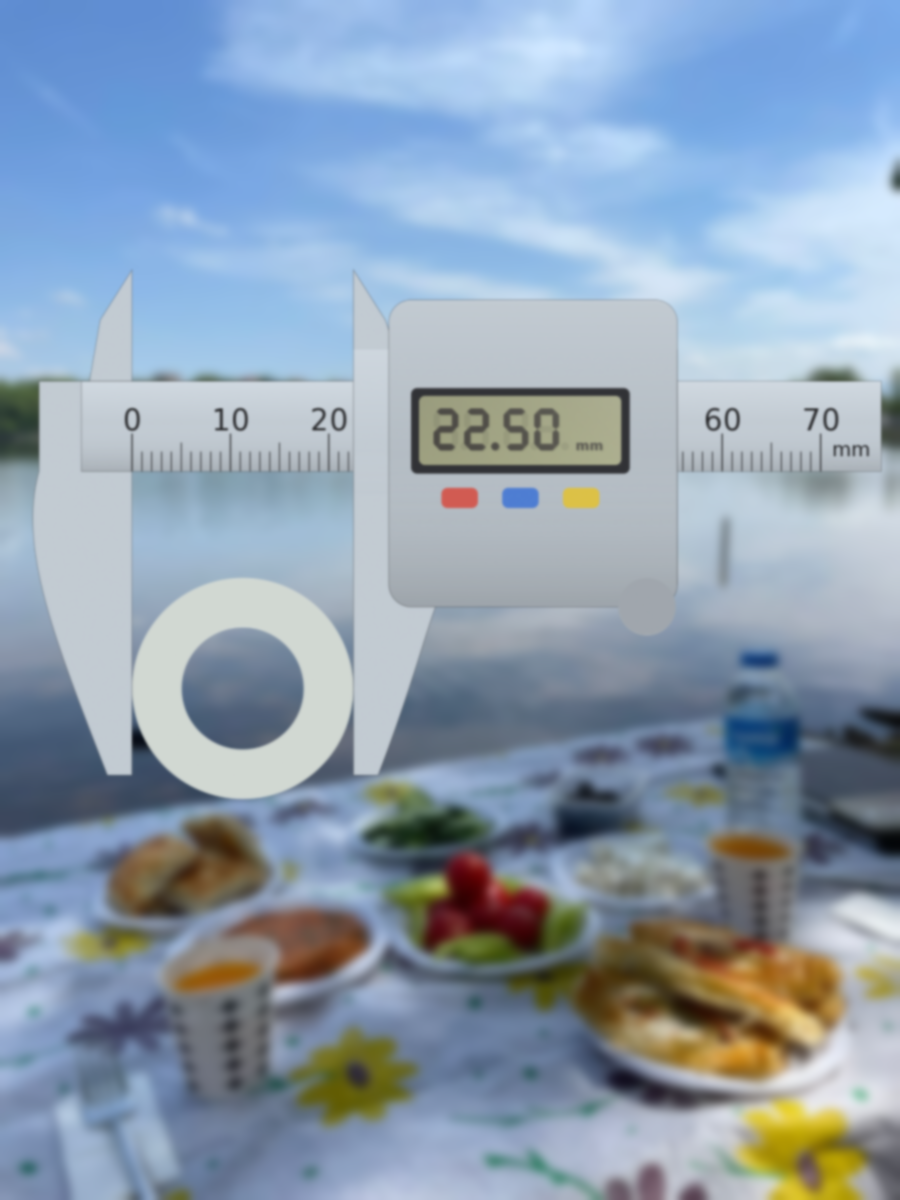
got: 22.50 mm
